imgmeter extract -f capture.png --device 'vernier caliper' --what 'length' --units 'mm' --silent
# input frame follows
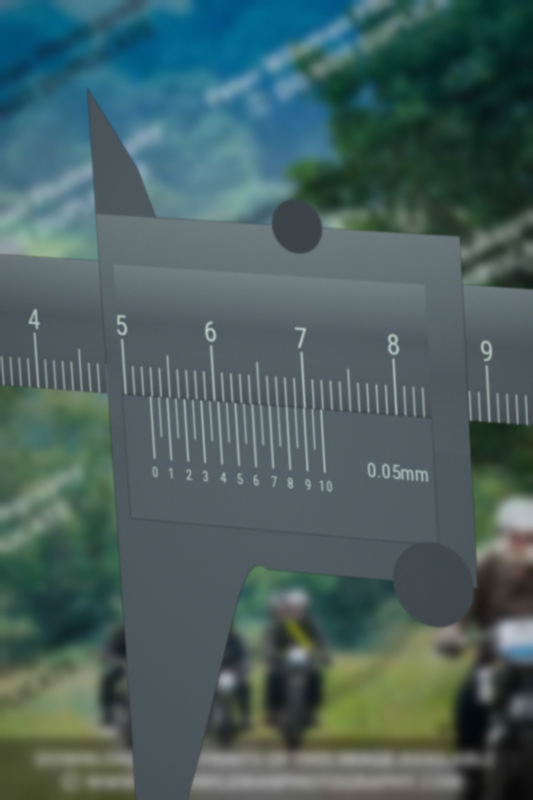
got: 52.8 mm
